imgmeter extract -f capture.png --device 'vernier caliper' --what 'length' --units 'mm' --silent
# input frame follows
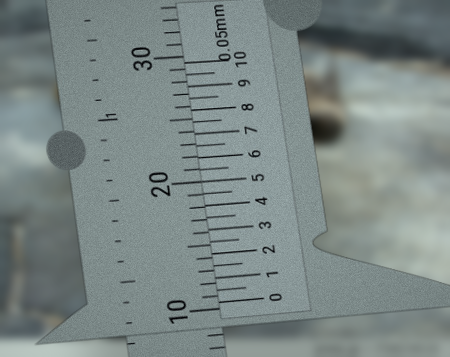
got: 10.5 mm
